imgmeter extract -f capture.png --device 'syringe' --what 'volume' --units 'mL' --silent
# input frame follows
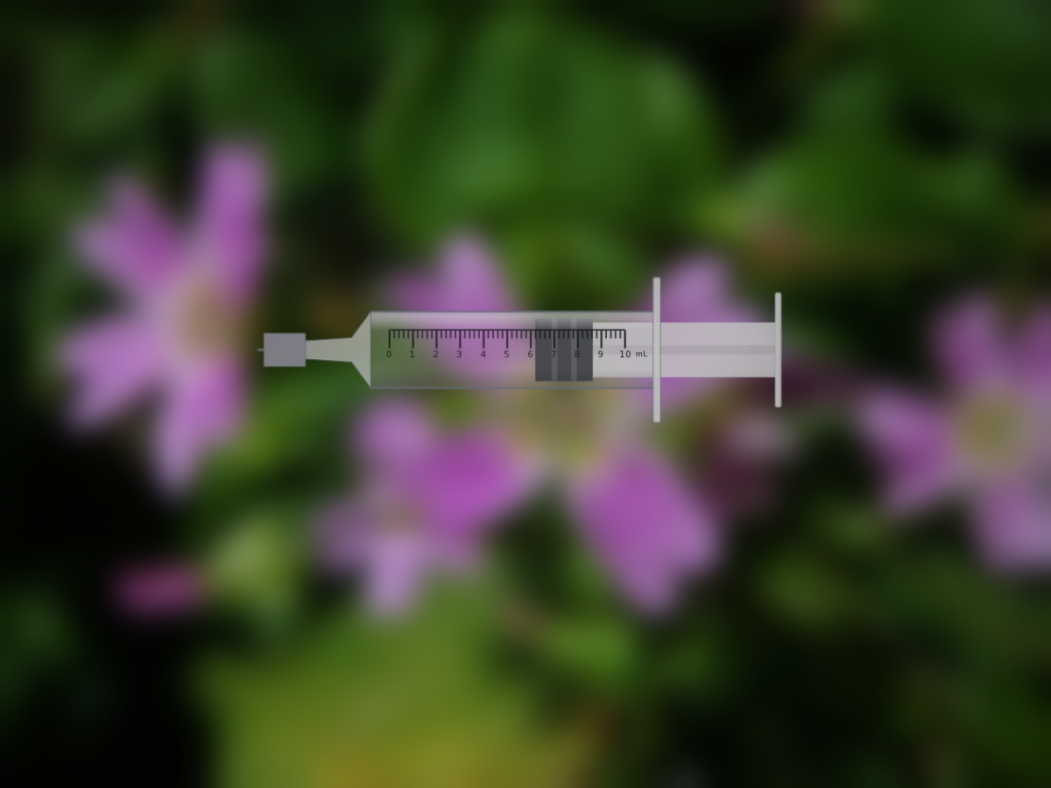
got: 6.2 mL
